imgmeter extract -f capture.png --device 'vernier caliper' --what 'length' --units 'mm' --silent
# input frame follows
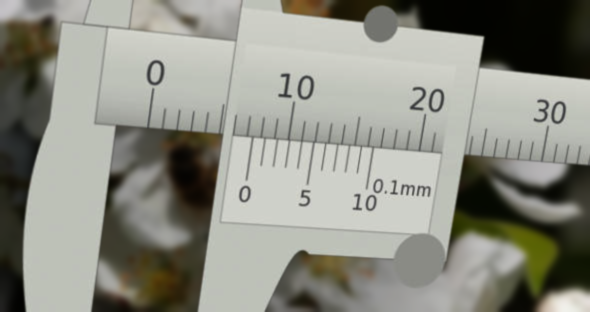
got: 7.4 mm
